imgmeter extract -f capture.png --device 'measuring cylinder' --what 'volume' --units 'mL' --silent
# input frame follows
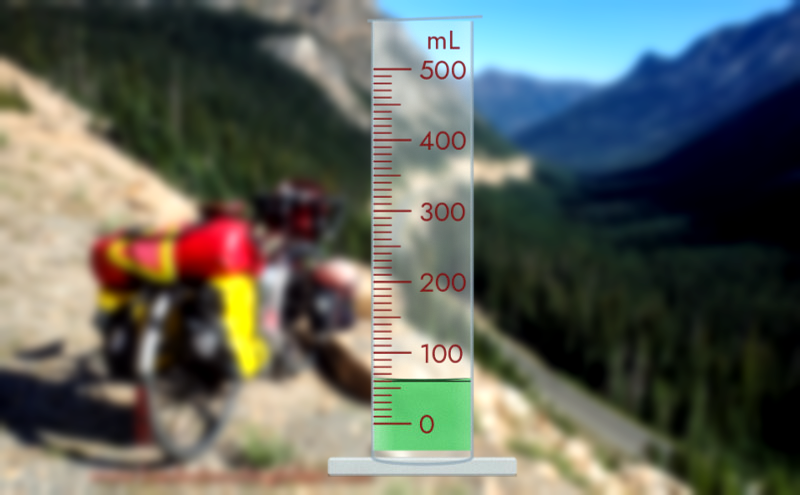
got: 60 mL
